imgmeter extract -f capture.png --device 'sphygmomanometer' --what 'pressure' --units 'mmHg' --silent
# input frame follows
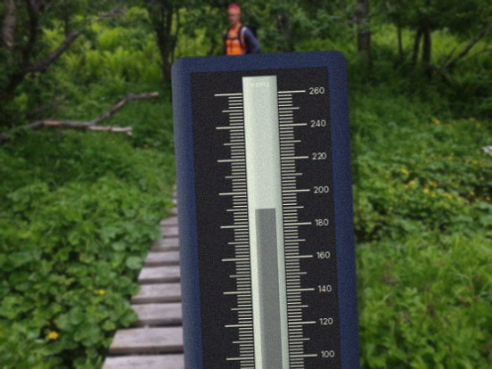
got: 190 mmHg
